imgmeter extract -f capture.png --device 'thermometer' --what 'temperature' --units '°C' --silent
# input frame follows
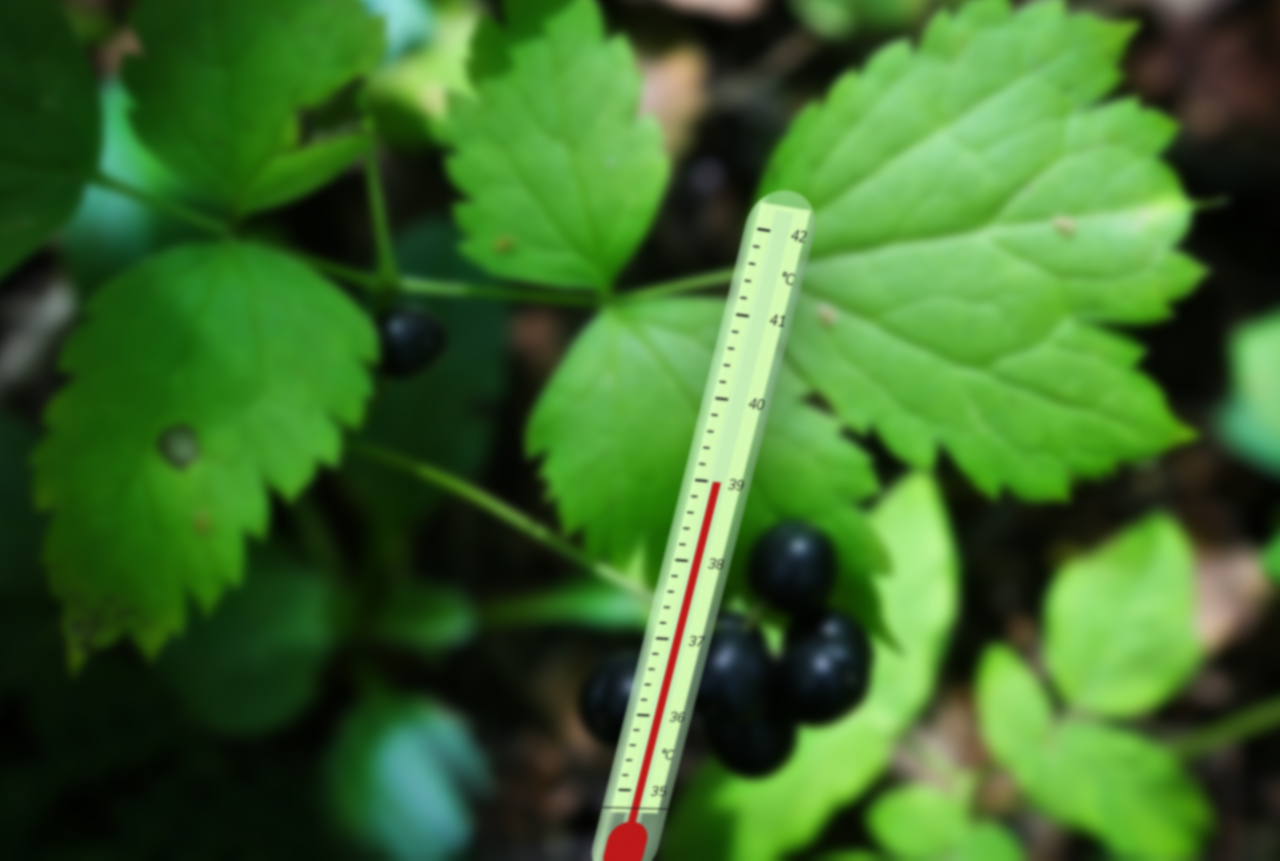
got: 39 °C
